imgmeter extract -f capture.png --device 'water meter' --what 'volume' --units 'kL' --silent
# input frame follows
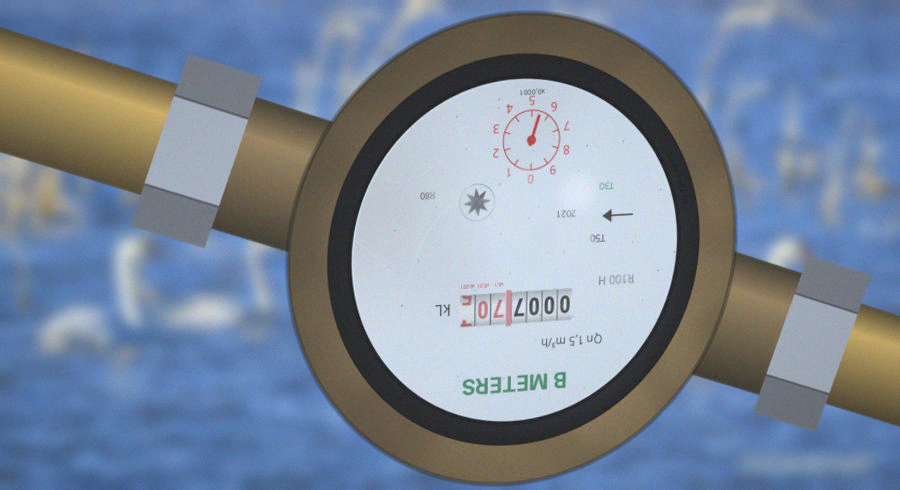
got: 7.7045 kL
